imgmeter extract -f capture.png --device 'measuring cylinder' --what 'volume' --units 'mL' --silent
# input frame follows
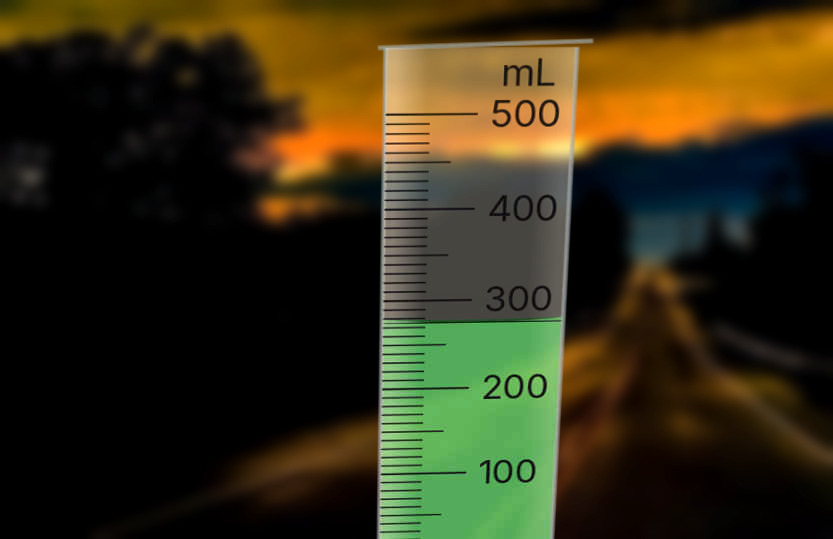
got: 275 mL
